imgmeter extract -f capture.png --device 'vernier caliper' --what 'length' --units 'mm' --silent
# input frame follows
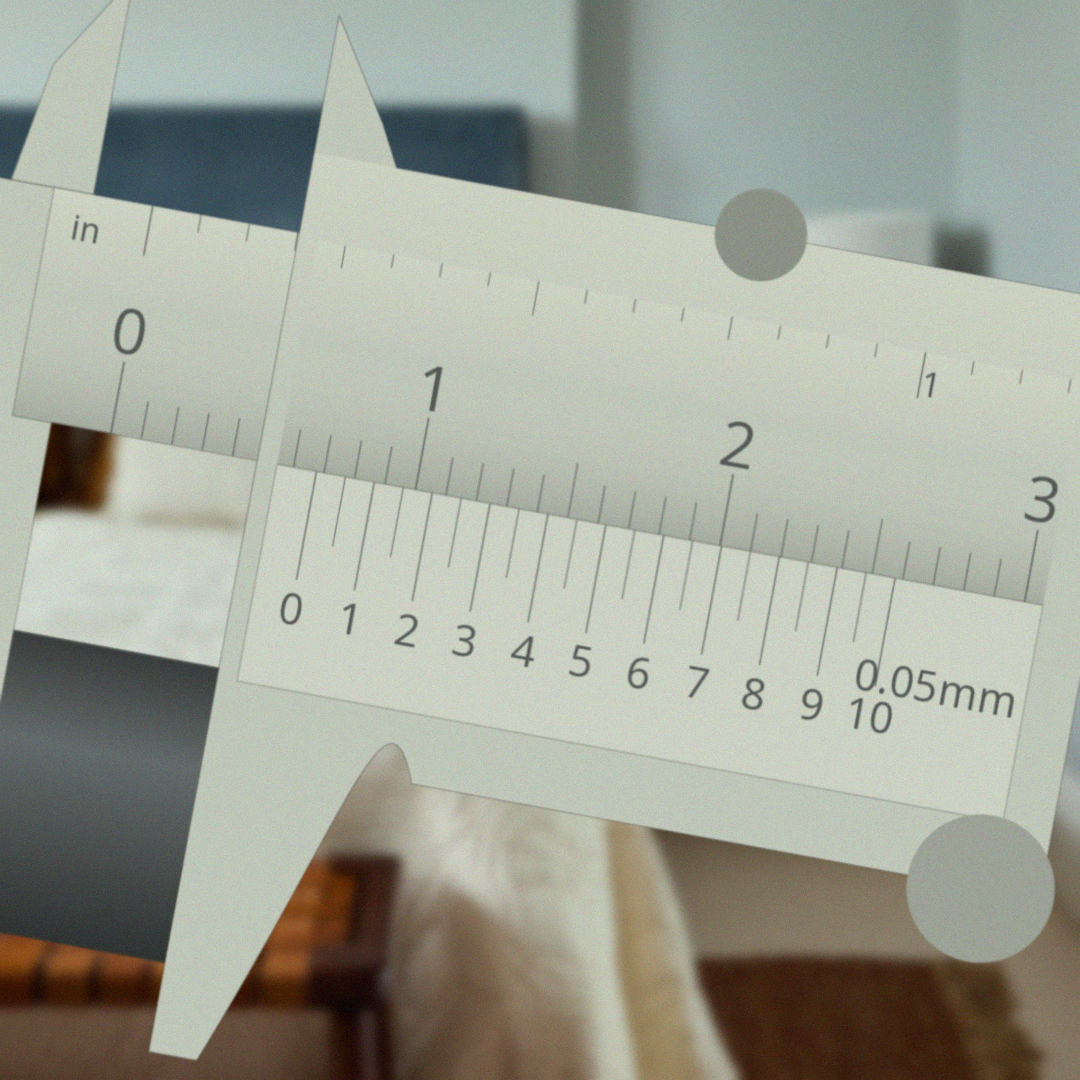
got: 6.75 mm
